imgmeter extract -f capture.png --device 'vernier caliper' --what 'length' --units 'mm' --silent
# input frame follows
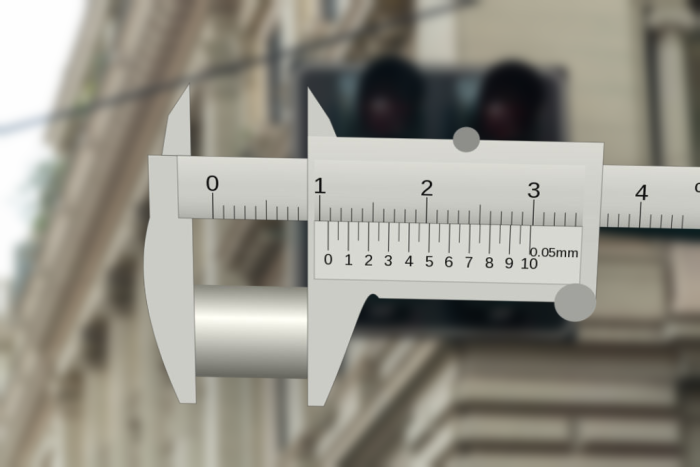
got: 10.8 mm
